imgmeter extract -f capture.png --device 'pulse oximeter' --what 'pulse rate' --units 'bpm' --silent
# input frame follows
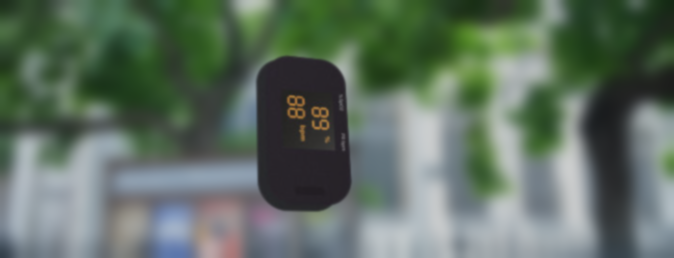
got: 88 bpm
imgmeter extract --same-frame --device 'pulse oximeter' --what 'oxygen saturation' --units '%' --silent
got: 89 %
